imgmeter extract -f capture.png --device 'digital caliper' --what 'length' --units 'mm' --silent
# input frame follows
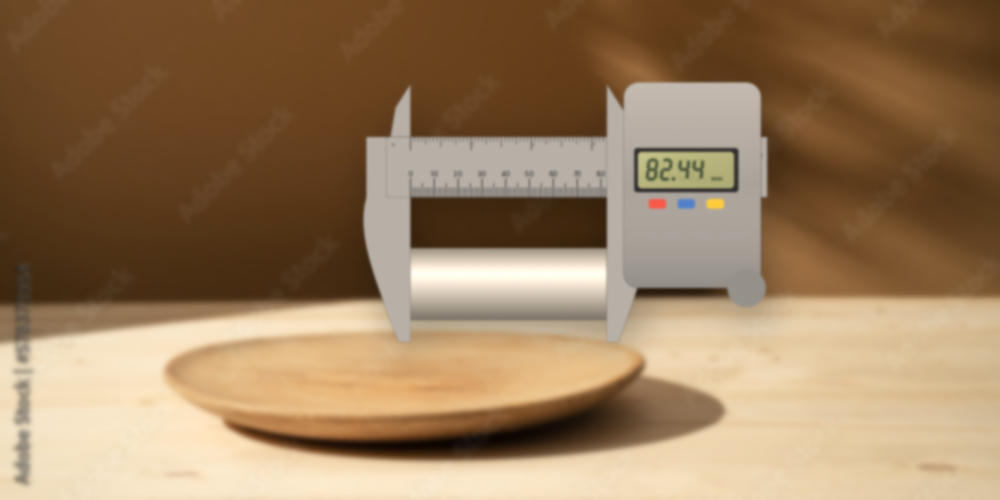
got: 82.44 mm
